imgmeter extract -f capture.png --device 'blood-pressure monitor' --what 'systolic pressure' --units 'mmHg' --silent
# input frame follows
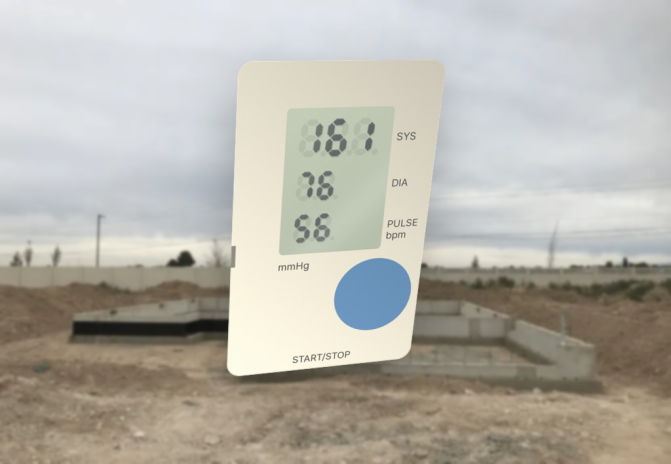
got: 161 mmHg
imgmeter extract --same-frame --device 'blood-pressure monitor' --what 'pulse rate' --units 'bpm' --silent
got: 56 bpm
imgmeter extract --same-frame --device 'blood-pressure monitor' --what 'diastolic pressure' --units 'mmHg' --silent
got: 76 mmHg
